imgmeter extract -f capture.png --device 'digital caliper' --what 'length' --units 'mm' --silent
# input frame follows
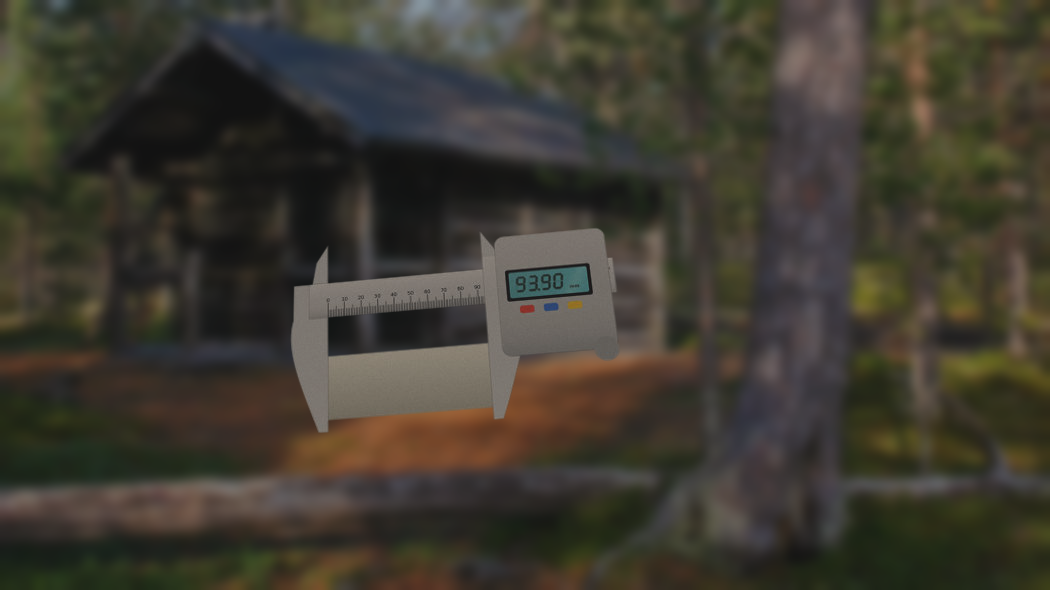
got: 93.90 mm
